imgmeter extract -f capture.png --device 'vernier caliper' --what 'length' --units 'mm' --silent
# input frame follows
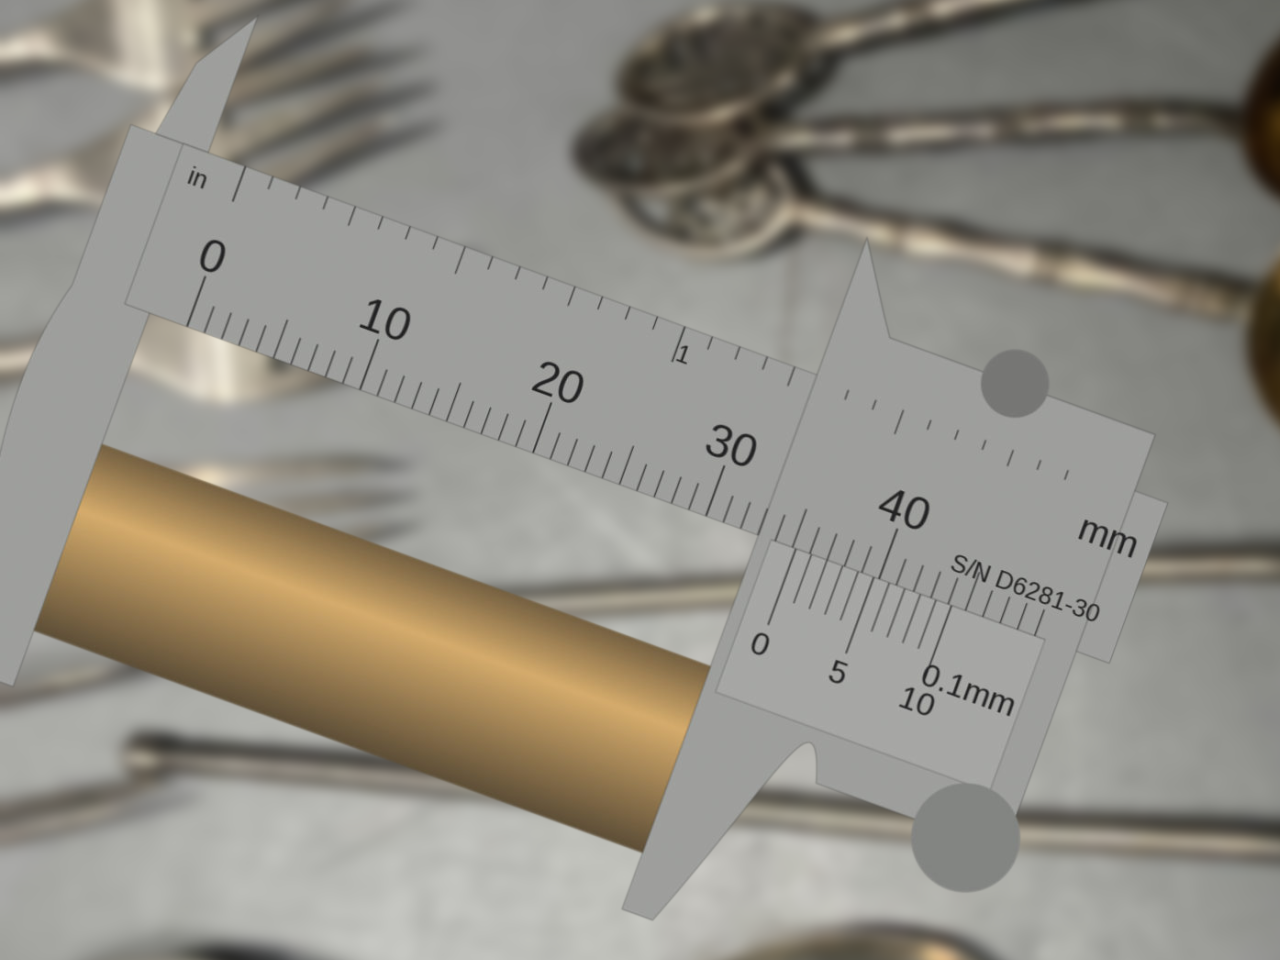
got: 35.2 mm
